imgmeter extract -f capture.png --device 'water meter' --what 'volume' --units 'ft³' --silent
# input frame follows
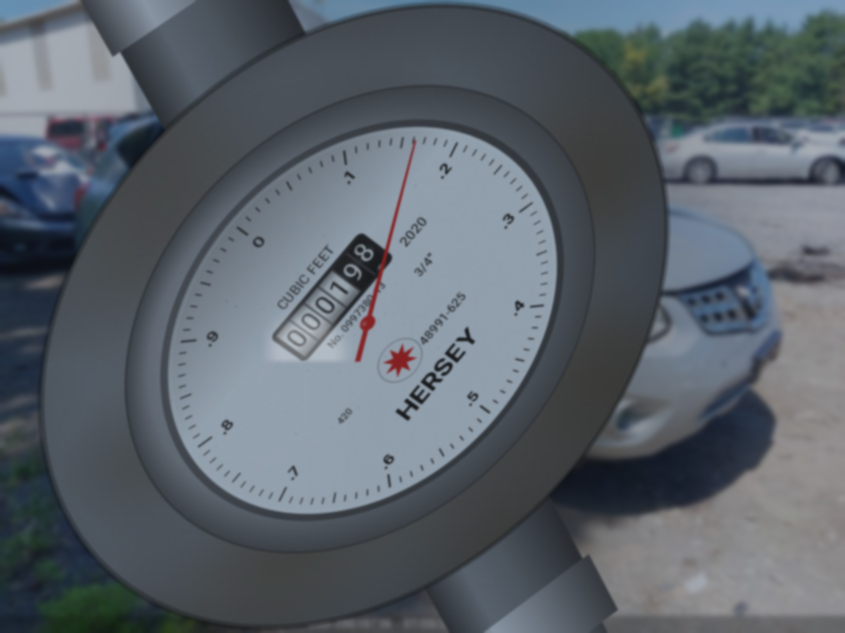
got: 198.16 ft³
